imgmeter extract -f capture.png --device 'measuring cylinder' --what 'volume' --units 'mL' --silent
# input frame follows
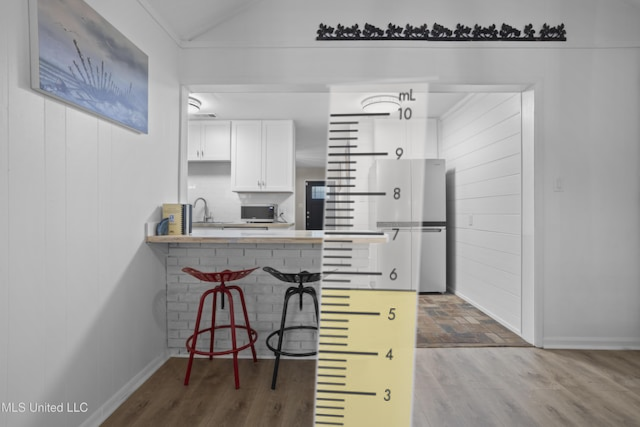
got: 5.6 mL
